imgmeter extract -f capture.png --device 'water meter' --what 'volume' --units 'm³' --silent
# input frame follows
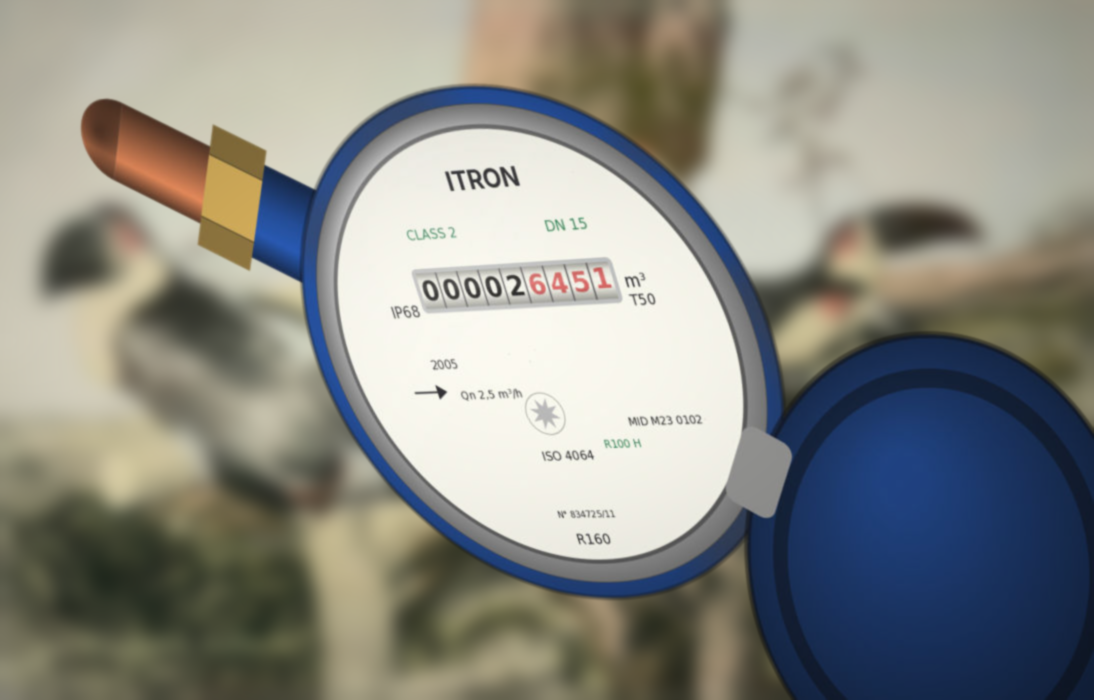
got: 2.6451 m³
